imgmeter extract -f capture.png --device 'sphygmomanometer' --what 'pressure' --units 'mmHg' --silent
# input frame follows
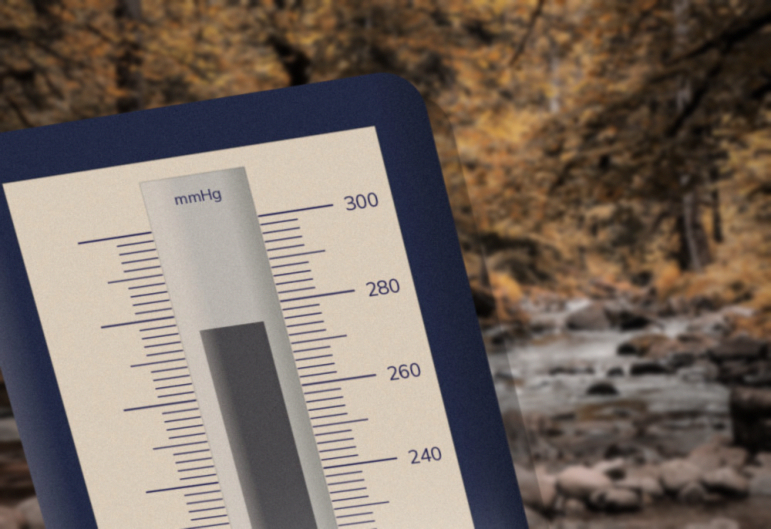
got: 276 mmHg
